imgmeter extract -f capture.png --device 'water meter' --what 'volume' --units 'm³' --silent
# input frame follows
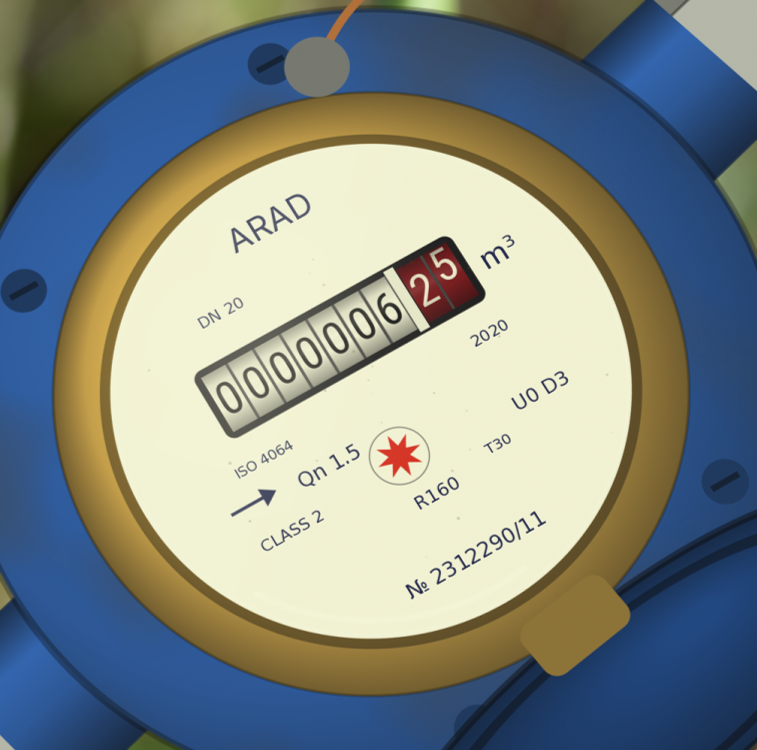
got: 6.25 m³
